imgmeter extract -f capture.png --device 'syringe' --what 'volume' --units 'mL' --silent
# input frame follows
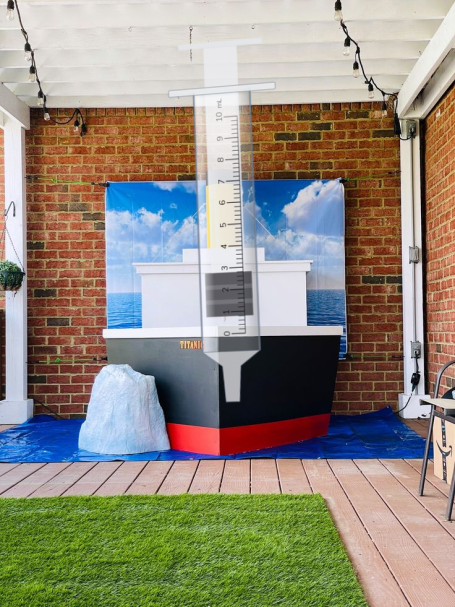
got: 0.8 mL
